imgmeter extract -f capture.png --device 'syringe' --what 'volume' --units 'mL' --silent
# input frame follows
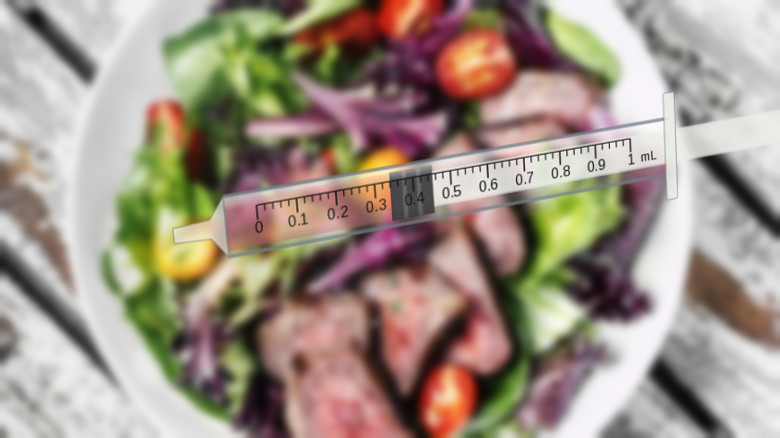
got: 0.34 mL
